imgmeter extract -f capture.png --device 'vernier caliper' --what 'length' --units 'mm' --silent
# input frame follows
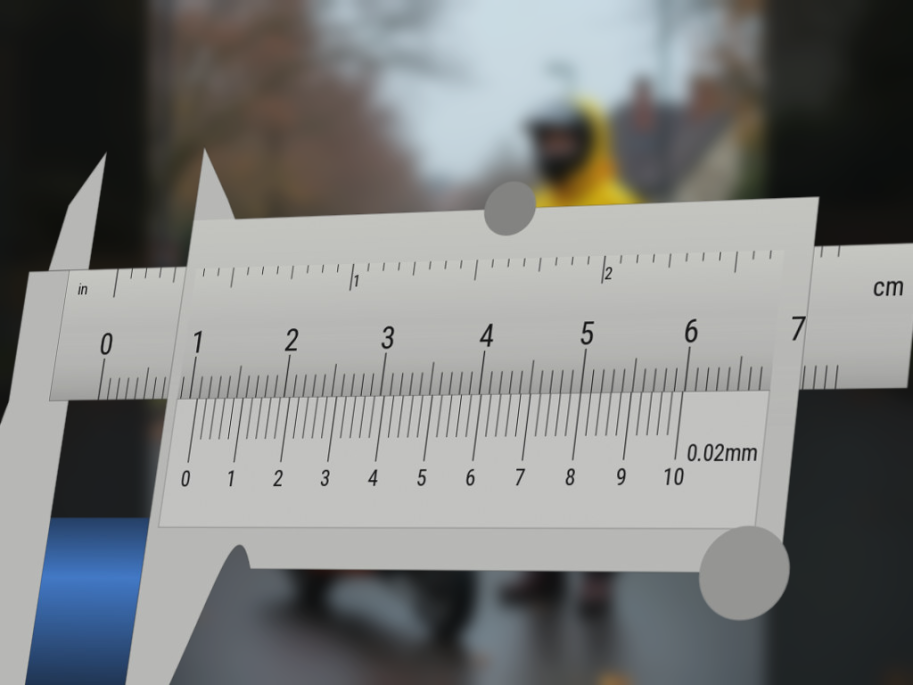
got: 10.8 mm
